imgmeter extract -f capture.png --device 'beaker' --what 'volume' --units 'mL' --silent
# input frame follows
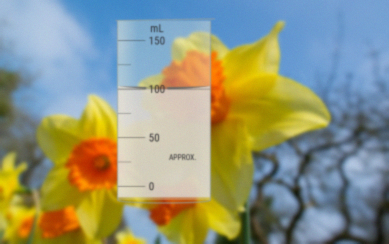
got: 100 mL
